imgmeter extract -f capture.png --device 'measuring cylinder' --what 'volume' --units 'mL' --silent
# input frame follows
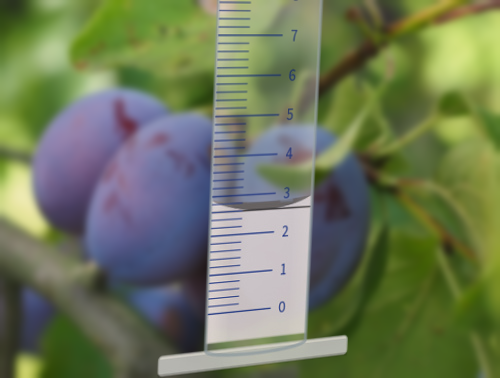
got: 2.6 mL
